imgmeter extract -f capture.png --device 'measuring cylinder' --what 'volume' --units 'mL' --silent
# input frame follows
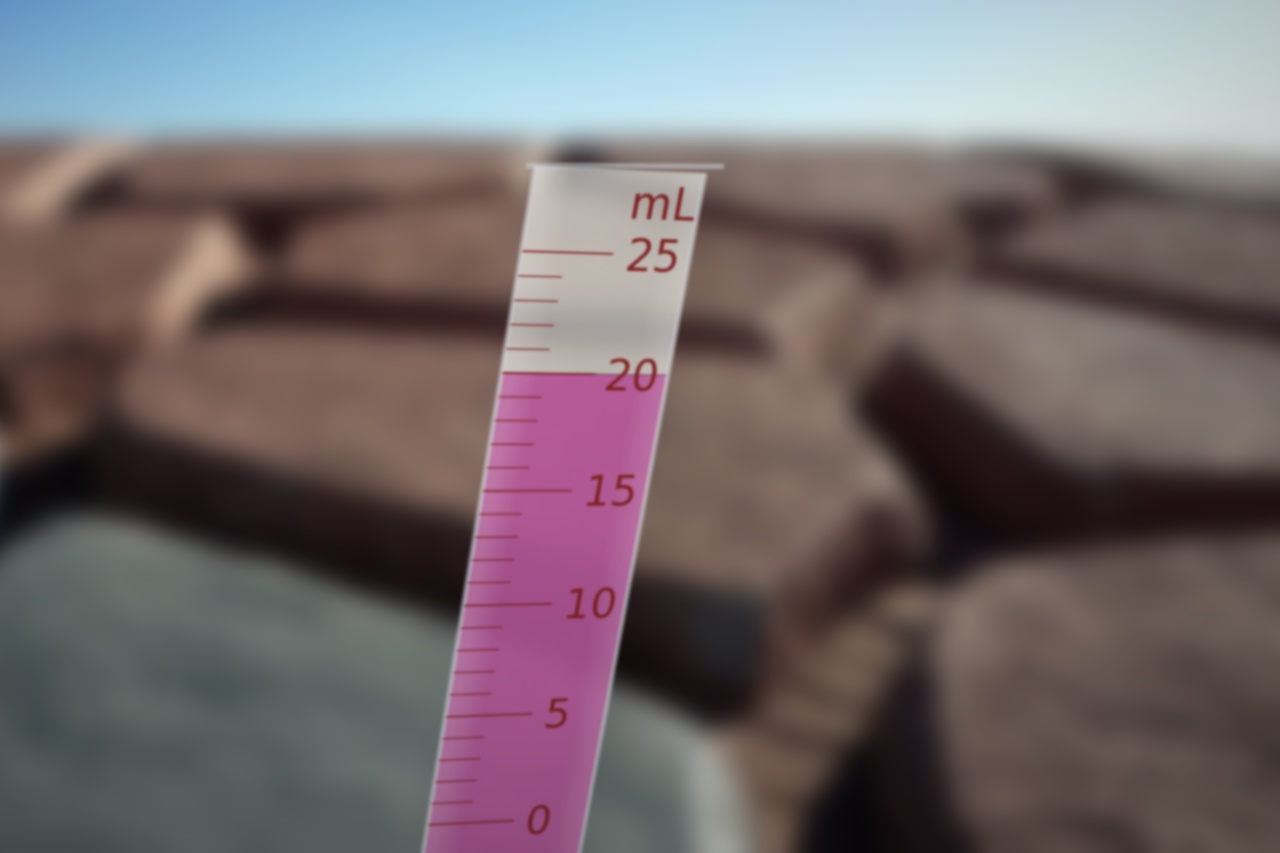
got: 20 mL
